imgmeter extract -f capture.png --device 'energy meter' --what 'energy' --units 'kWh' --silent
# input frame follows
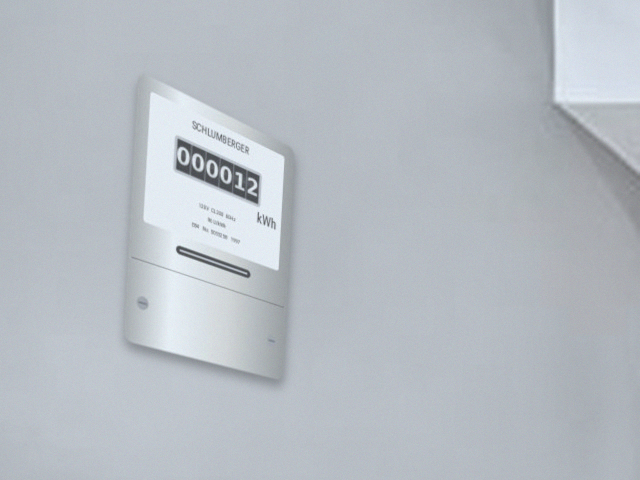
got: 12 kWh
